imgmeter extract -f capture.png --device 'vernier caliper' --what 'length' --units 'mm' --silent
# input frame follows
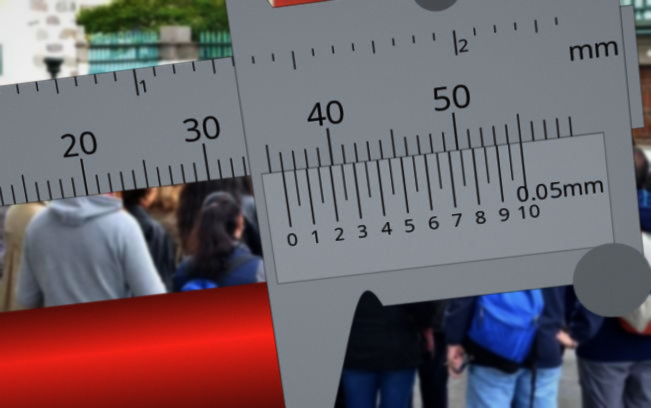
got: 36.0 mm
